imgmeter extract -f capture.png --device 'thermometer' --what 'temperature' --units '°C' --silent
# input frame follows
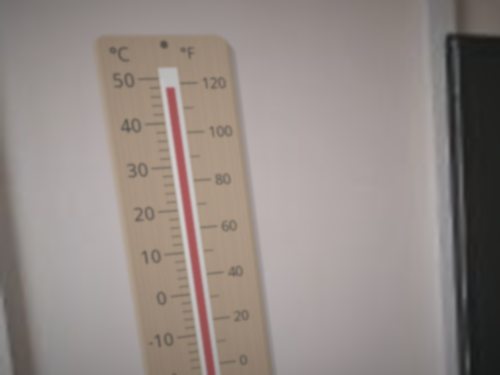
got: 48 °C
